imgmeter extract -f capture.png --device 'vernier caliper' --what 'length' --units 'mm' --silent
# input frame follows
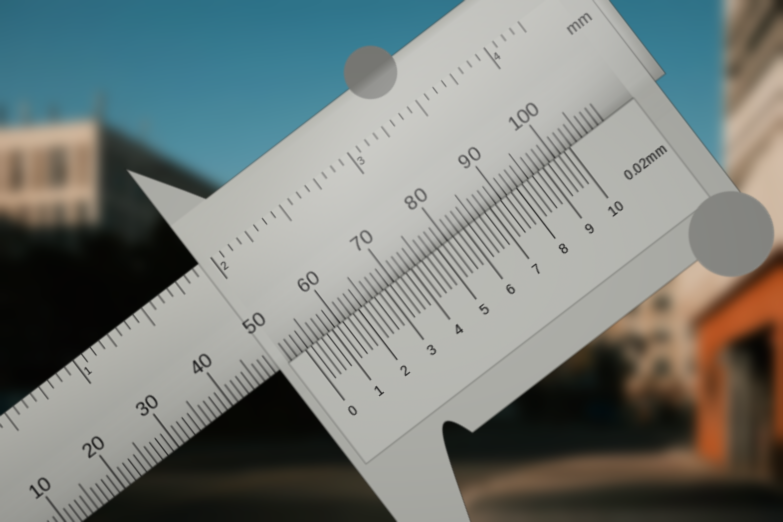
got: 53.6 mm
